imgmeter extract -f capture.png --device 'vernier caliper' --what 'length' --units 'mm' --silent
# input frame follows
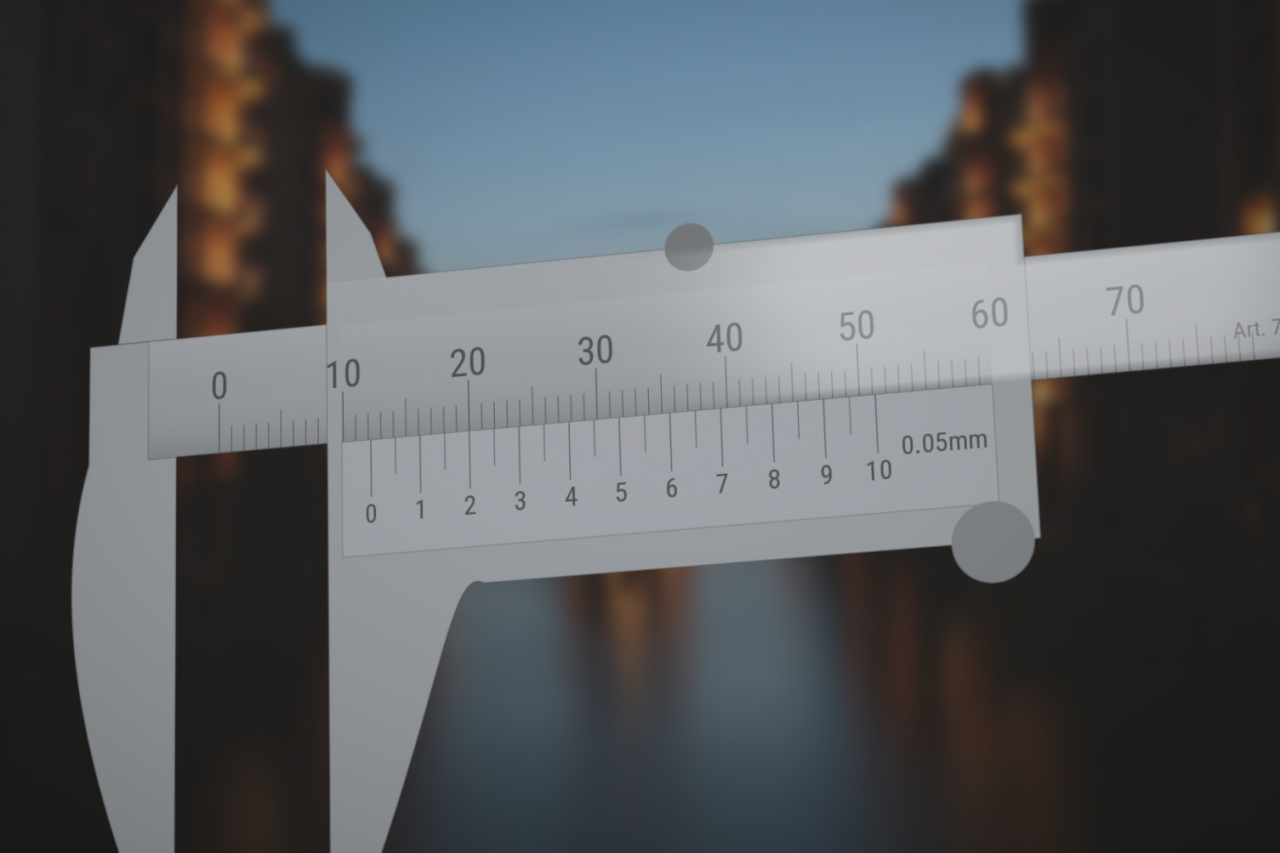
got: 12.2 mm
